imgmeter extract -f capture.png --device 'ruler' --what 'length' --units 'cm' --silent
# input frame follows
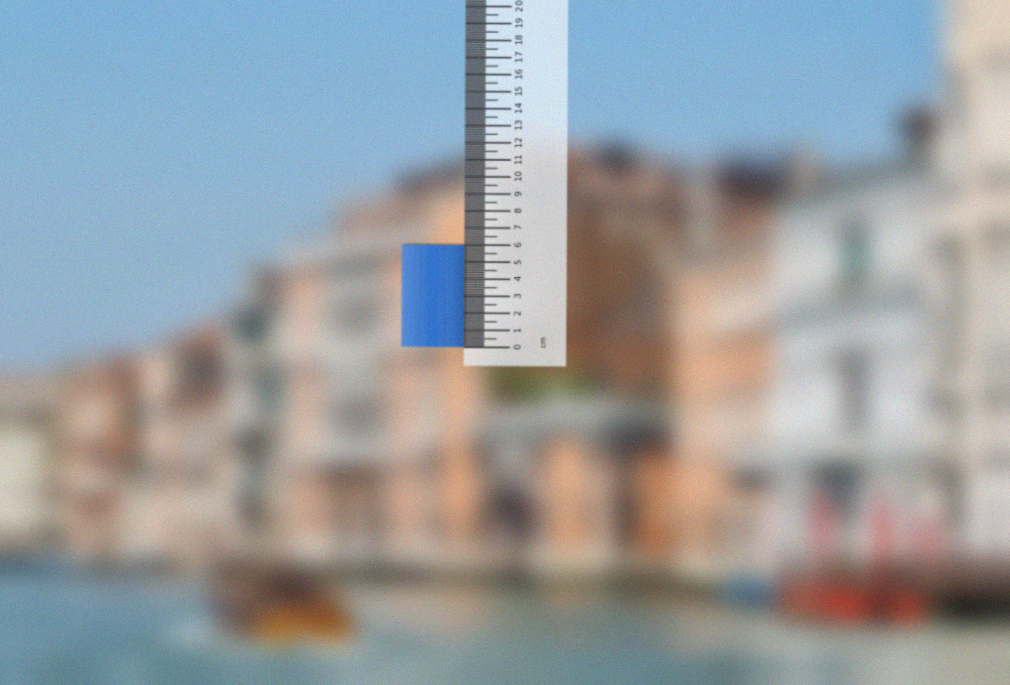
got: 6 cm
